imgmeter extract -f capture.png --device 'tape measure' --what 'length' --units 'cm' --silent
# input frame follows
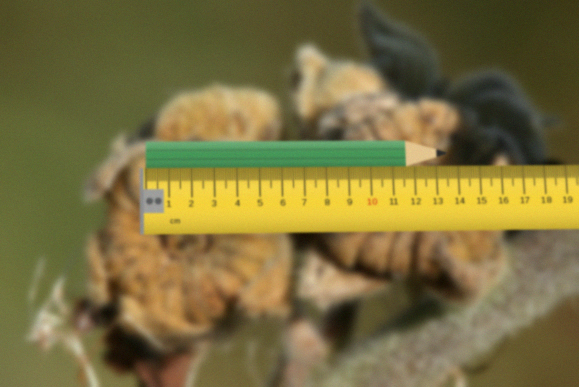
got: 13.5 cm
